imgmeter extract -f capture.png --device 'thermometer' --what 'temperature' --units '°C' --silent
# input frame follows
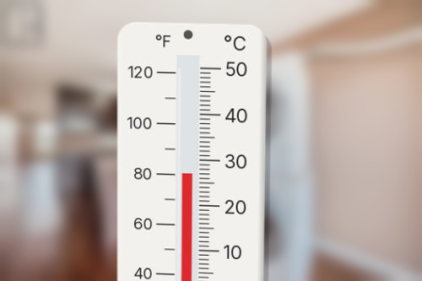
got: 27 °C
